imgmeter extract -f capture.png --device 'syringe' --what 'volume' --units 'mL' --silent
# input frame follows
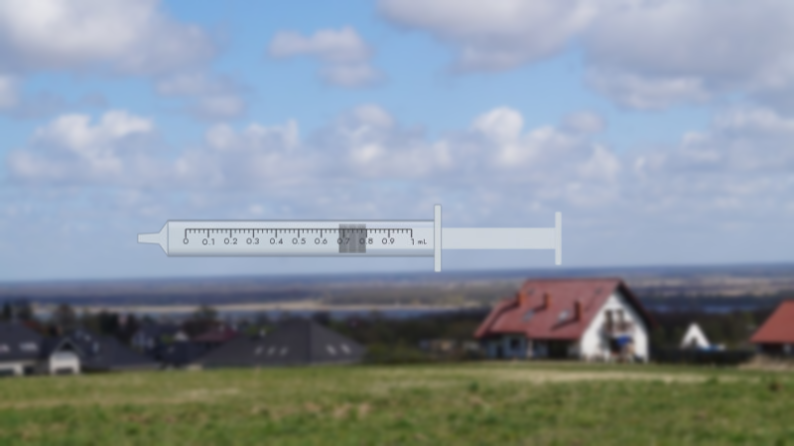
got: 0.68 mL
